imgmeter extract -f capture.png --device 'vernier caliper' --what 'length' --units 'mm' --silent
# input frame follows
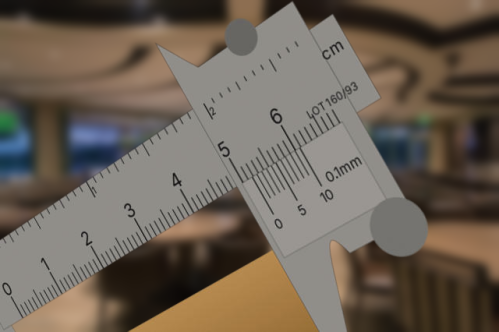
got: 51.8 mm
